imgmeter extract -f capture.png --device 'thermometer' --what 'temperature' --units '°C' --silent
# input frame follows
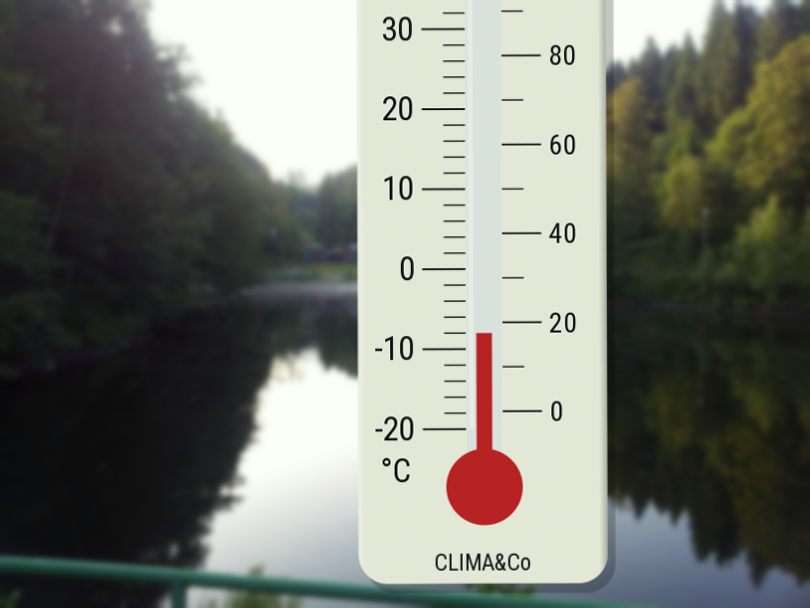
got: -8 °C
